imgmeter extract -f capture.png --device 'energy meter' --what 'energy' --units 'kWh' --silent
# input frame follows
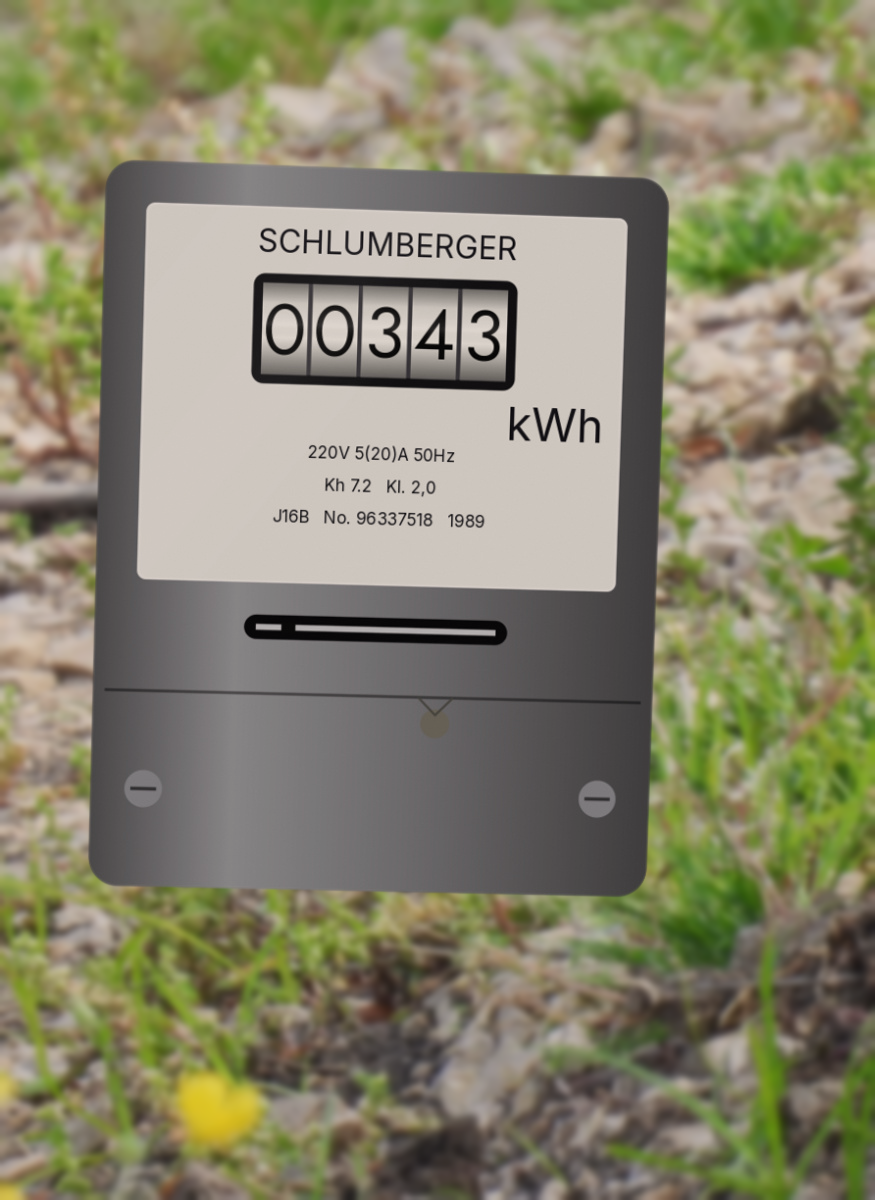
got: 343 kWh
